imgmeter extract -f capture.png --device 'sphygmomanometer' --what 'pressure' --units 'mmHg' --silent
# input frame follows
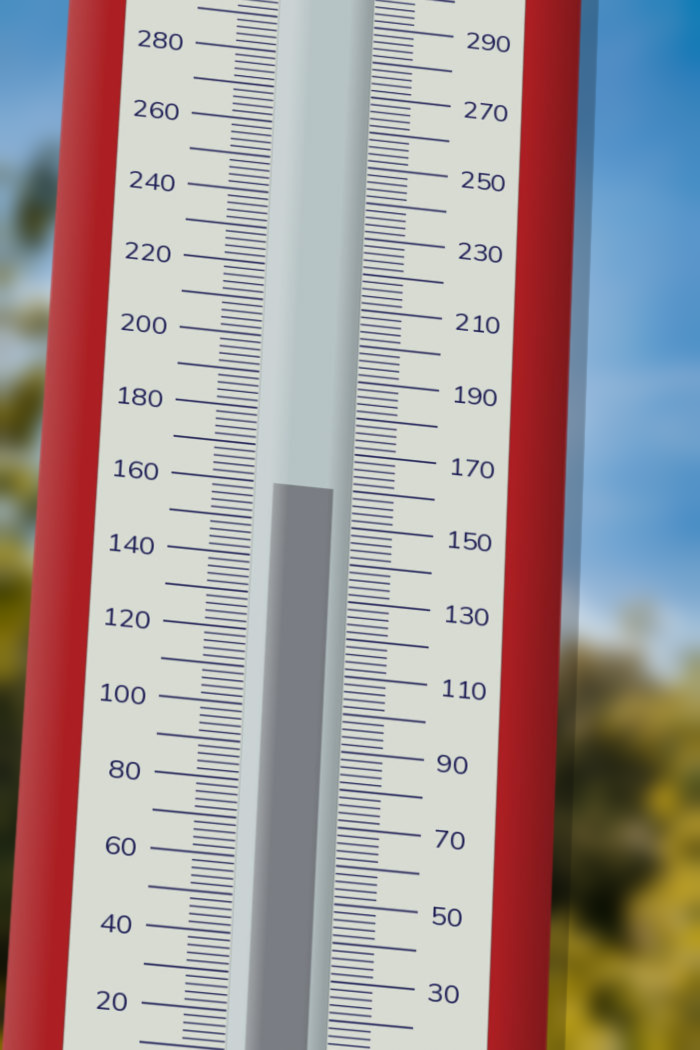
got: 160 mmHg
